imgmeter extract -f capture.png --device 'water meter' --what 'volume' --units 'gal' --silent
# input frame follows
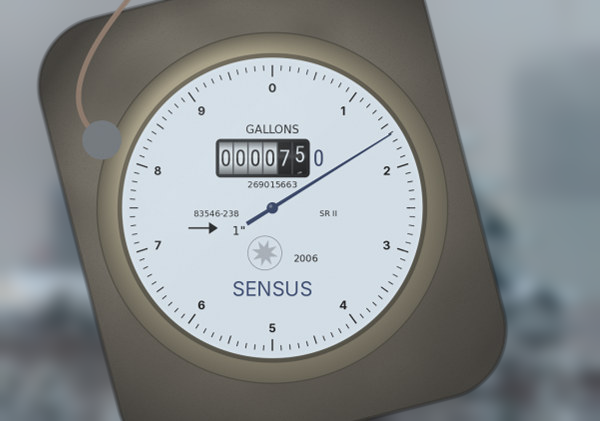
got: 751.6 gal
